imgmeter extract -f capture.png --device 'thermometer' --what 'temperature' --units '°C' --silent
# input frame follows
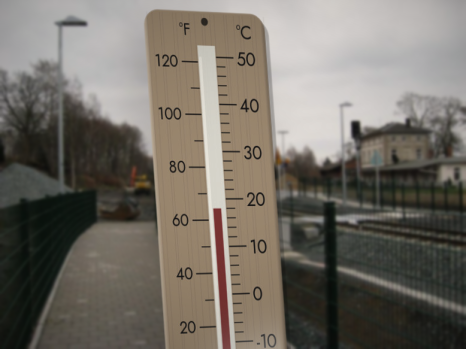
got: 18 °C
